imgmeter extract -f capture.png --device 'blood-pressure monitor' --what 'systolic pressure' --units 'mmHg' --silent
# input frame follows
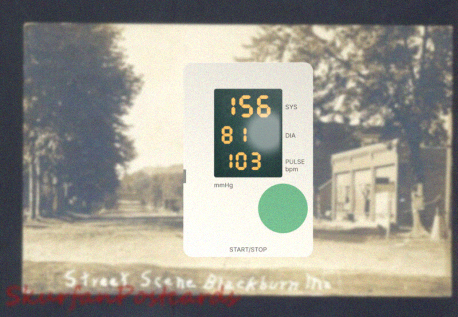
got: 156 mmHg
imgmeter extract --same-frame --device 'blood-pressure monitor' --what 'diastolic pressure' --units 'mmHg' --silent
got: 81 mmHg
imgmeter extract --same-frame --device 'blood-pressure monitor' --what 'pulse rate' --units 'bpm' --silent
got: 103 bpm
